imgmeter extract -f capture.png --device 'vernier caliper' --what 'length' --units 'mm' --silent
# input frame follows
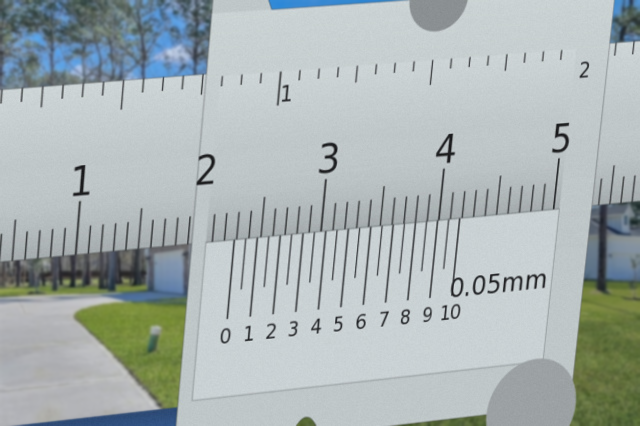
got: 22.8 mm
